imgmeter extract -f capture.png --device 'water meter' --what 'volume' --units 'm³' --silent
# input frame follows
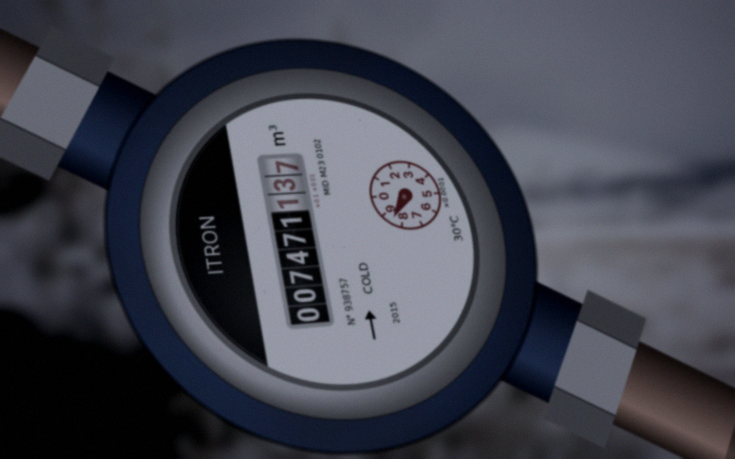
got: 7471.1368 m³
